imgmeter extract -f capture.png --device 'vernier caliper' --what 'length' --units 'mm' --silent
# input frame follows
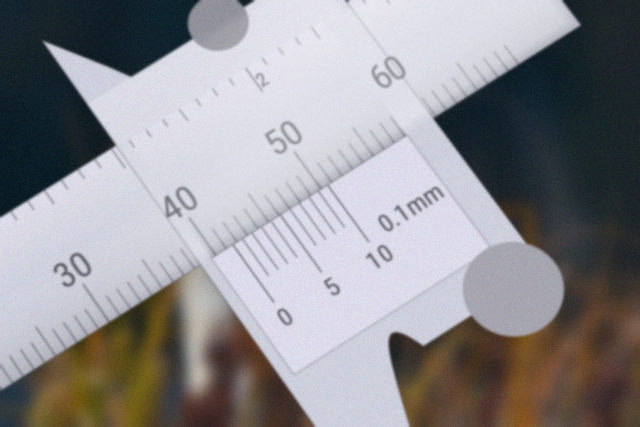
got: 41.6 mm
